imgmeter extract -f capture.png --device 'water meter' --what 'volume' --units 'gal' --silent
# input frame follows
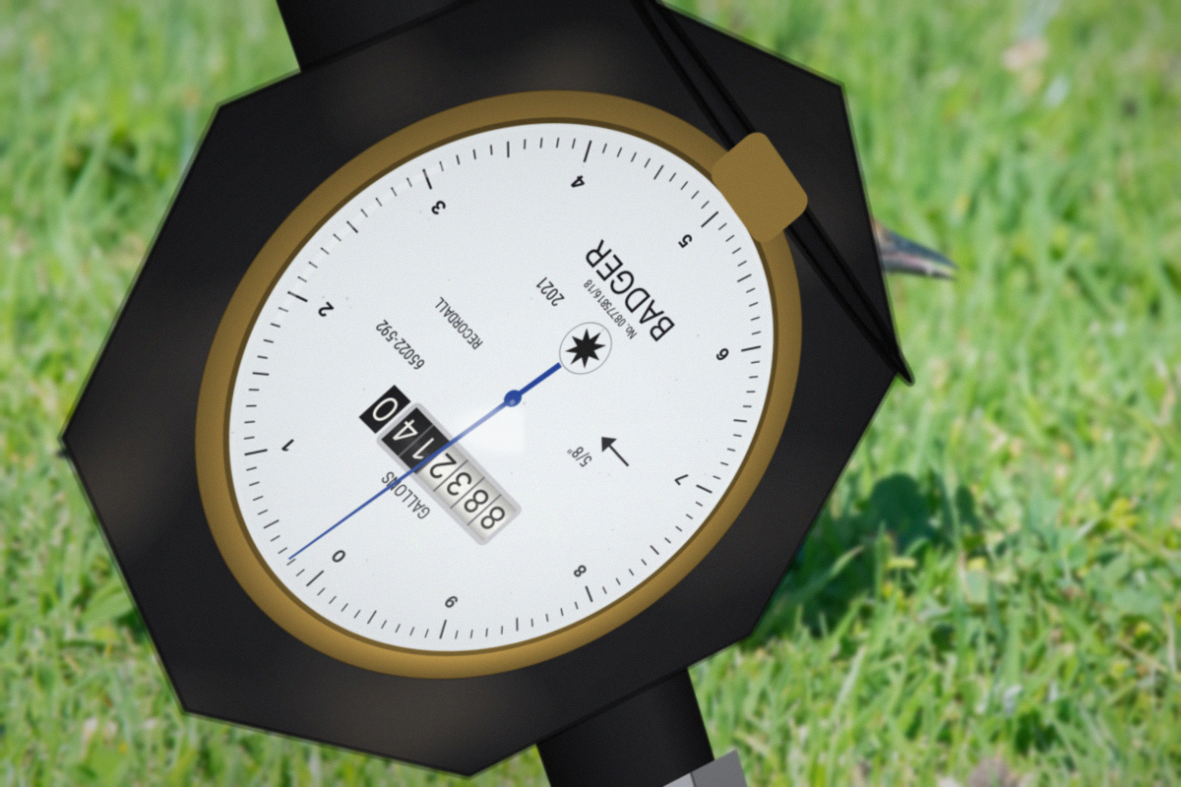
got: 8832140.2 gal
